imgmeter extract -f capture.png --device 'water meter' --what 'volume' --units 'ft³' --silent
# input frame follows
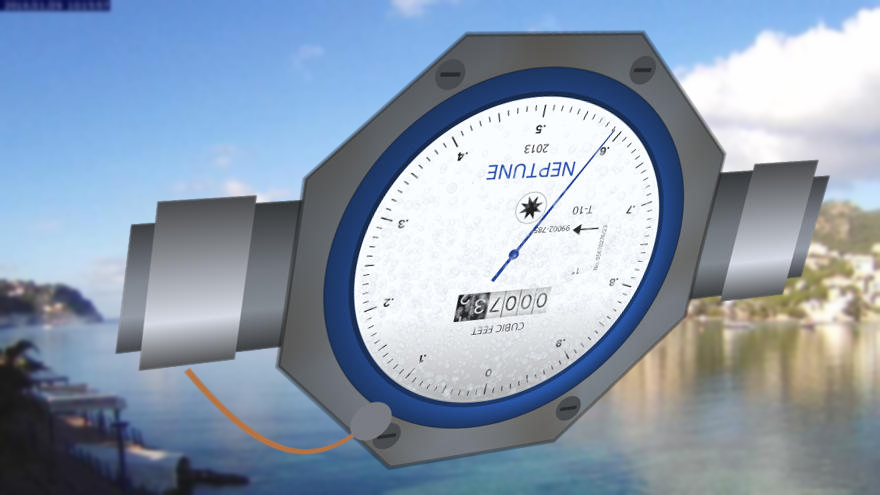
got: 731.59 ft³
